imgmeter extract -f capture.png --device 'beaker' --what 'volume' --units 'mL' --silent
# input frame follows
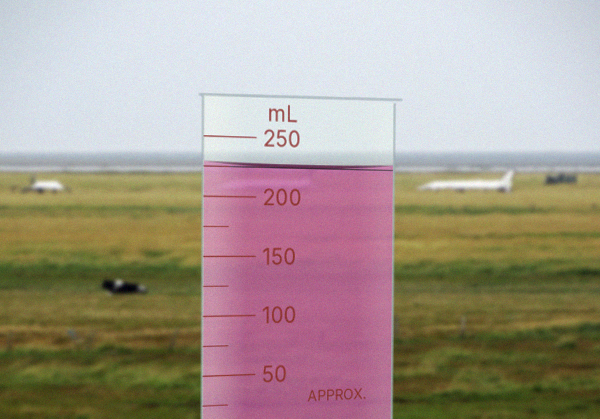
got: 225 mL
